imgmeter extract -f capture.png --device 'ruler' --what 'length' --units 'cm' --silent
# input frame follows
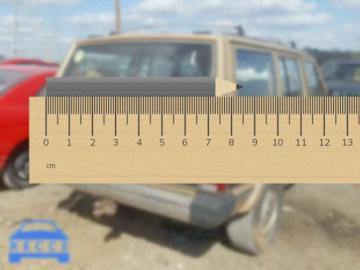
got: 8.5 cm
